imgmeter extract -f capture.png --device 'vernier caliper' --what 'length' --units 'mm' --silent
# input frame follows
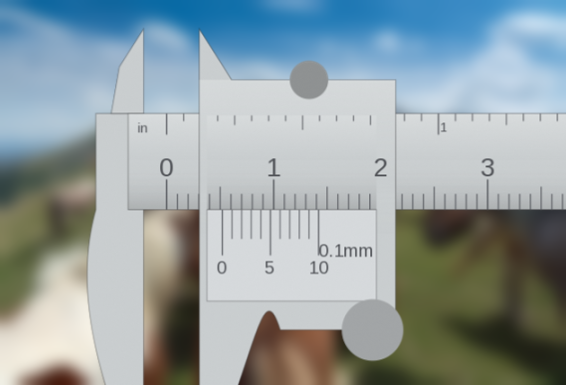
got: 5.2 mm
